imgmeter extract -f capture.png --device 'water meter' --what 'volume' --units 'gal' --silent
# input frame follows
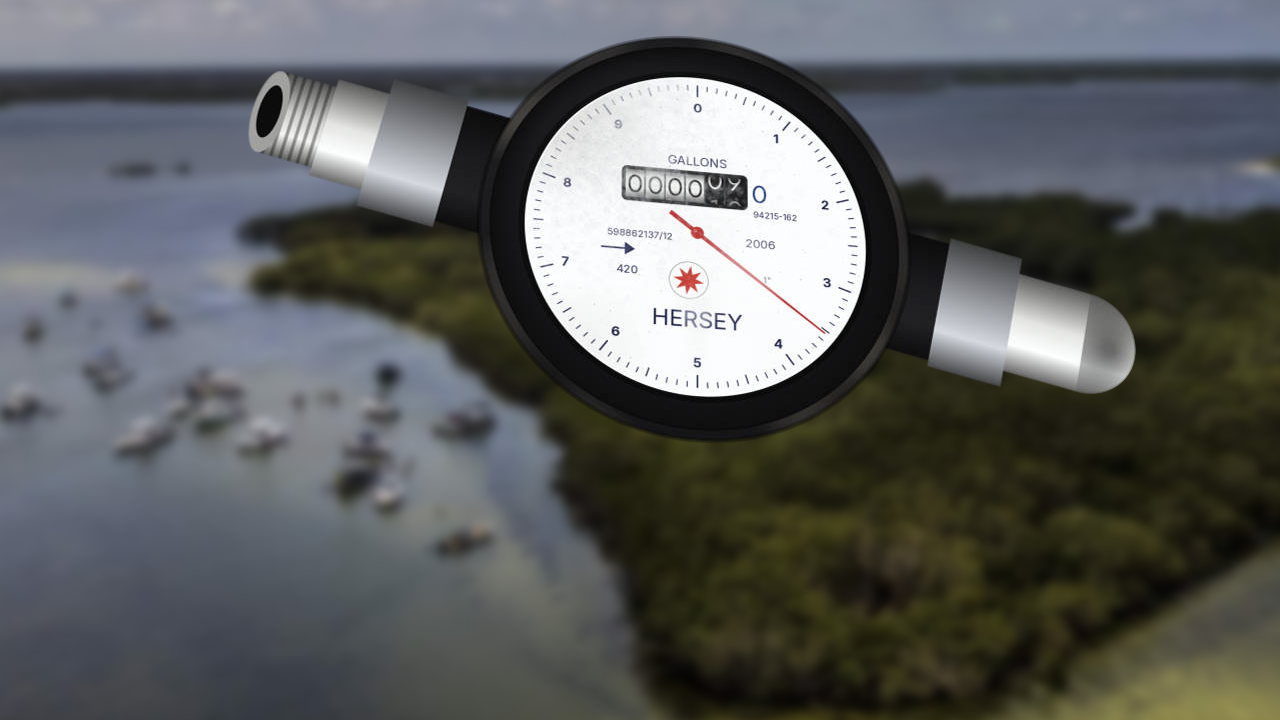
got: 93.5 gal
